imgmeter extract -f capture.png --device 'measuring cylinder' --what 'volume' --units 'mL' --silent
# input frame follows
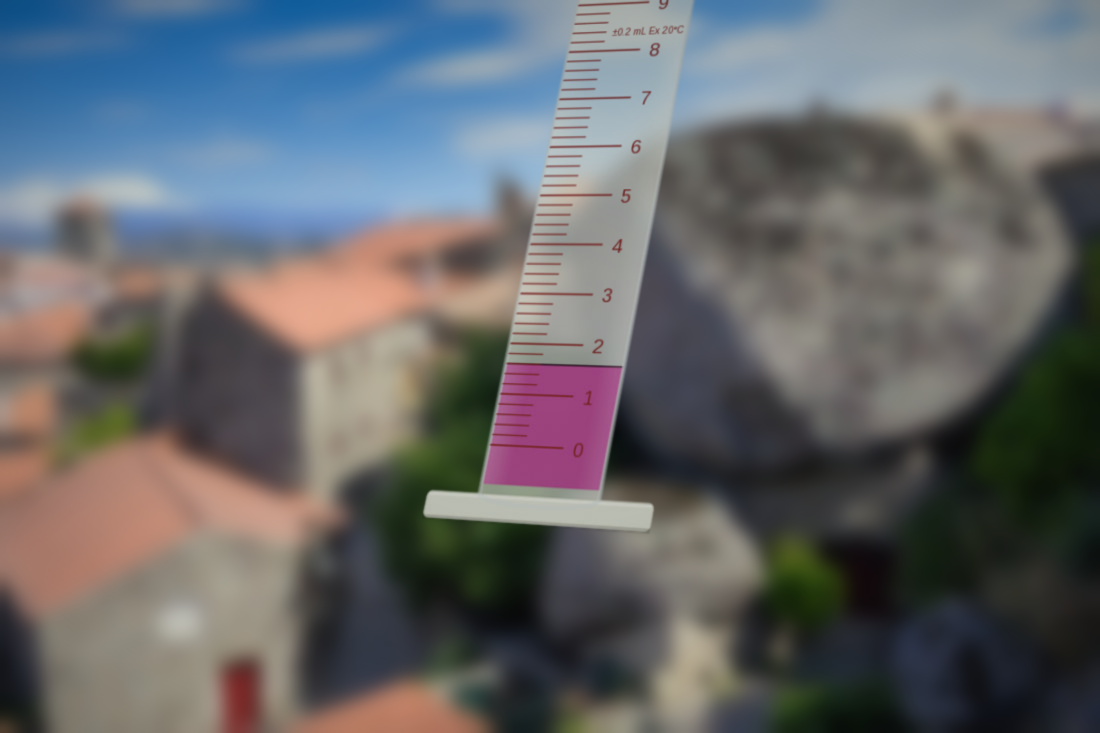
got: 1.6 mL
